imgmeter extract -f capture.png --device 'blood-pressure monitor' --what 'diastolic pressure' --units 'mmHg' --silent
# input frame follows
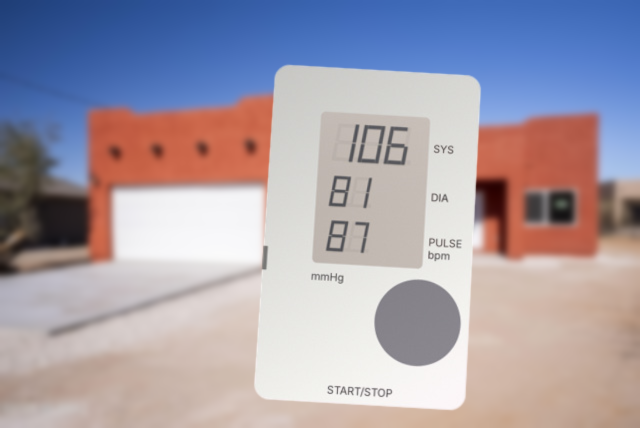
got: 81 mmHg
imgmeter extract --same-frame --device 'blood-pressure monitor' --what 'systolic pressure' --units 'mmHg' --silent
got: 106 mmHg
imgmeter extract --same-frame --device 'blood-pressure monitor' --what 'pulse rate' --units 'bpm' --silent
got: 87 bpm
